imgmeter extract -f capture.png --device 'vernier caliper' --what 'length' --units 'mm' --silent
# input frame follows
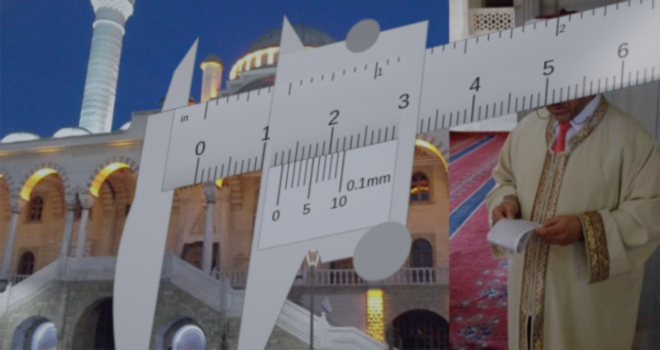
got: 13.2 mm
